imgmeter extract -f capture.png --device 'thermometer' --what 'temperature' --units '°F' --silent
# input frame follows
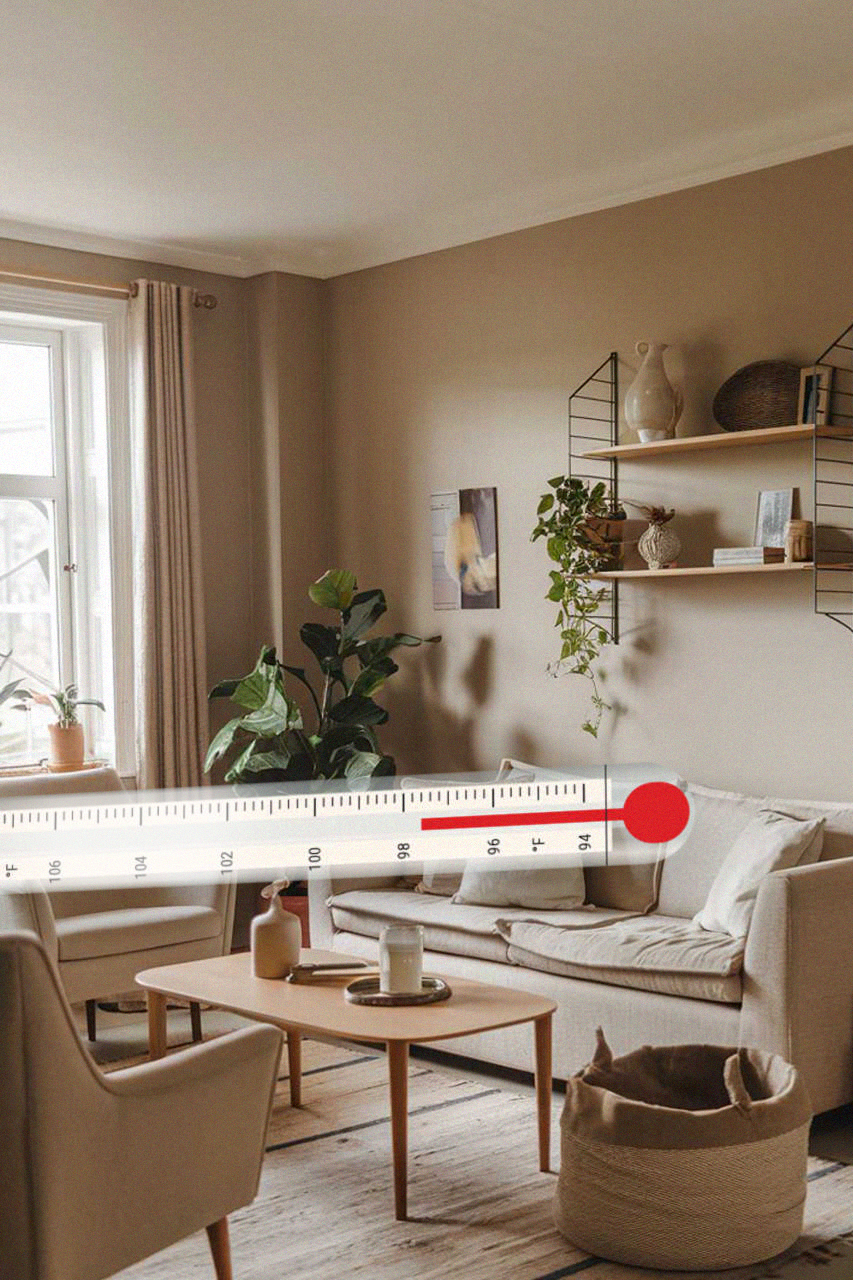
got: 97.6 °F
